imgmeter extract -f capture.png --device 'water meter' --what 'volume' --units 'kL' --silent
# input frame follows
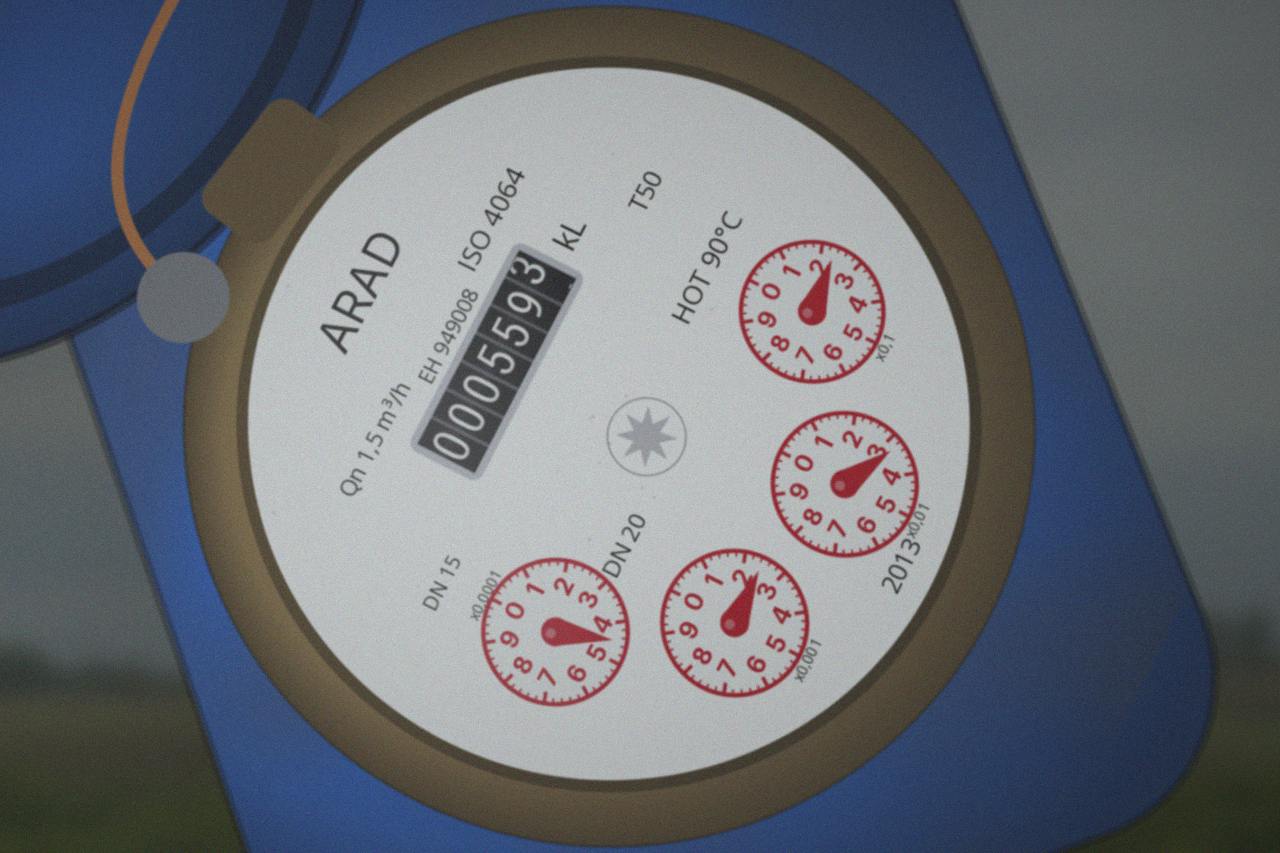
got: 5593.2324 kL
